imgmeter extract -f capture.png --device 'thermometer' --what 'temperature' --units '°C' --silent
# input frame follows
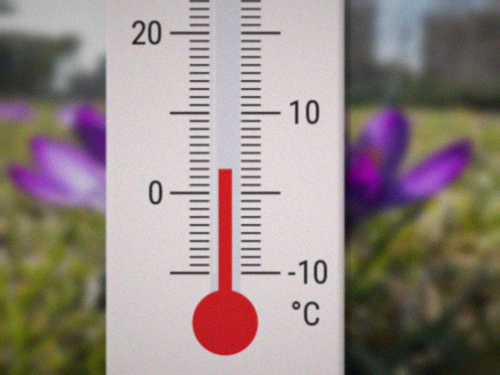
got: 3 °C
